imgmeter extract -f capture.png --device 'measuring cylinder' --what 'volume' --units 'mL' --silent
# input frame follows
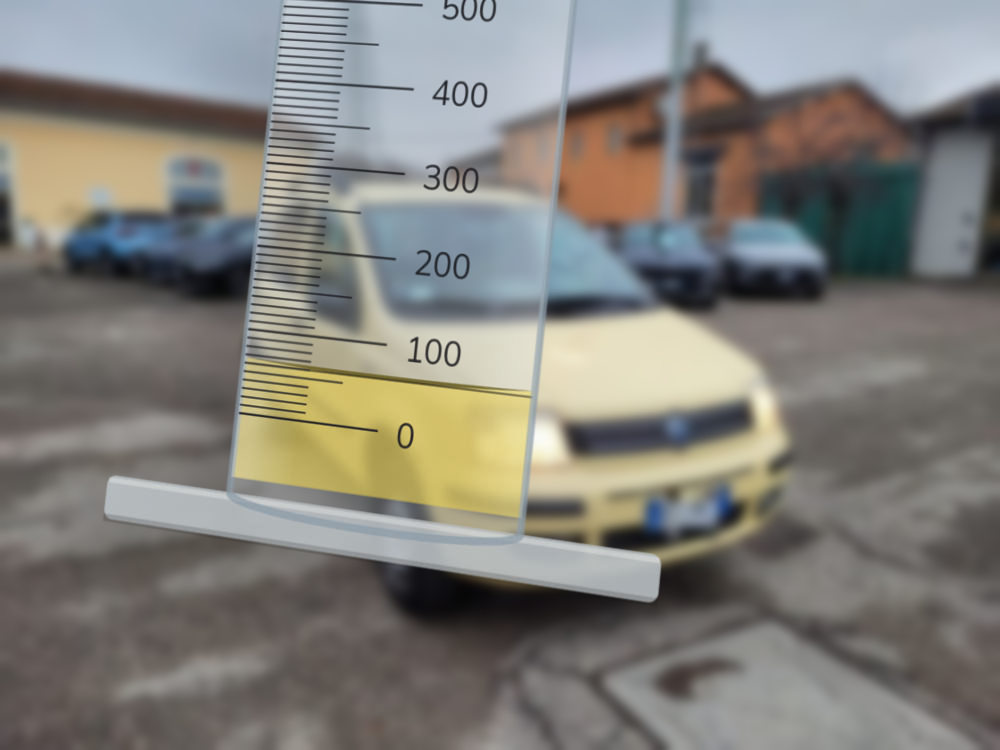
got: 60 mL
